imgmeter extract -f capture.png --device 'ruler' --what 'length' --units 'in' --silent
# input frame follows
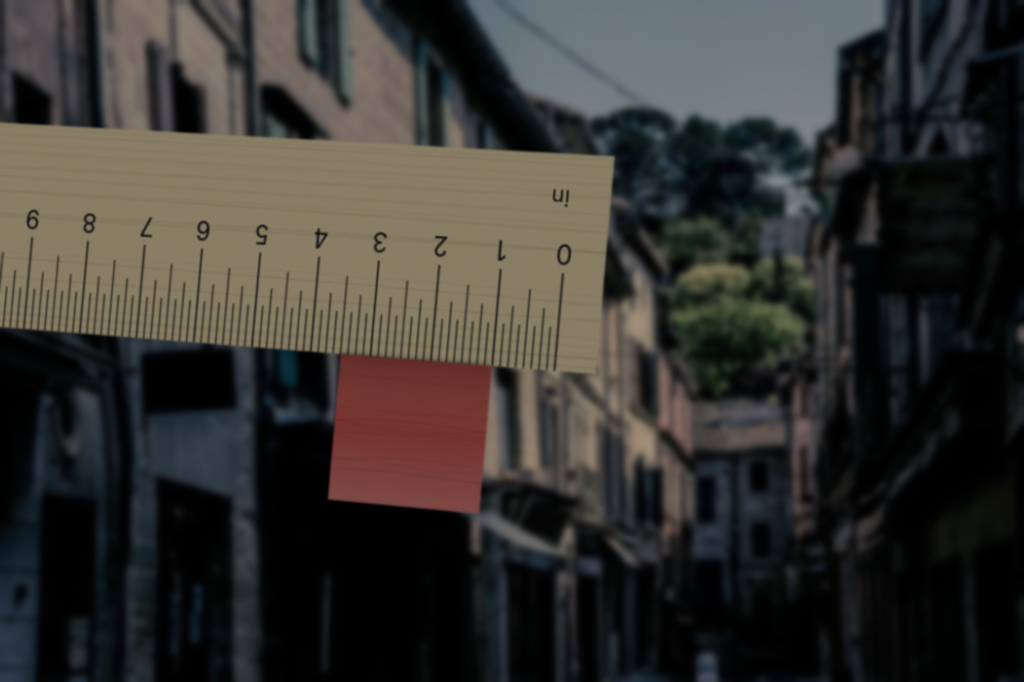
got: 2.5 in
